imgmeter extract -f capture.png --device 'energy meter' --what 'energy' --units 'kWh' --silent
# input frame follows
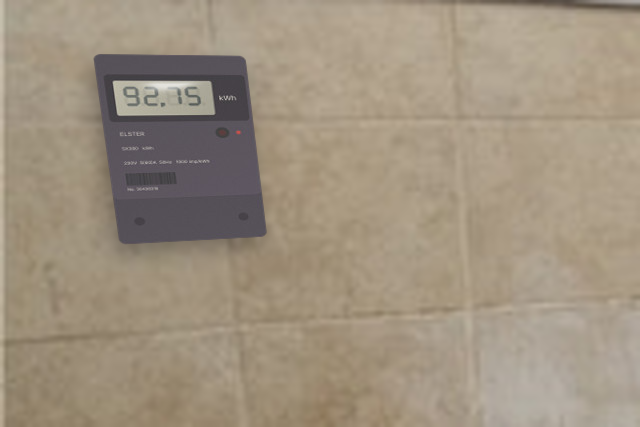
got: 92.75 kWh
